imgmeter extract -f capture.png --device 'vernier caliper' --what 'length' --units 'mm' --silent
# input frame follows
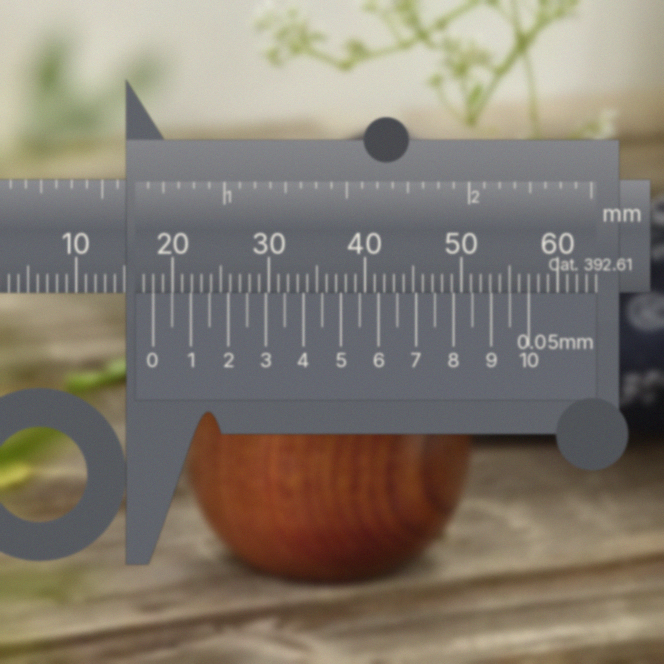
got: 18.0 mm
